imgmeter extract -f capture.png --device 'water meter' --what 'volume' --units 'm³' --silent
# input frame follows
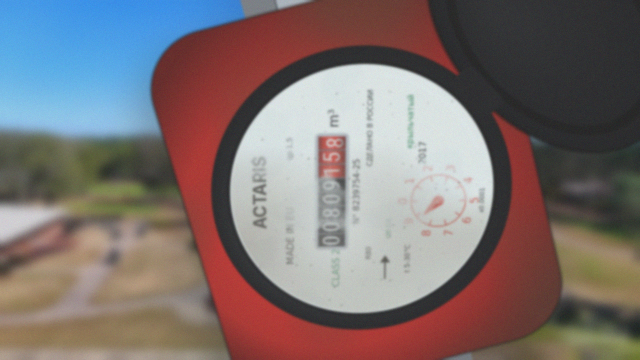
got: 809.1578 m³
